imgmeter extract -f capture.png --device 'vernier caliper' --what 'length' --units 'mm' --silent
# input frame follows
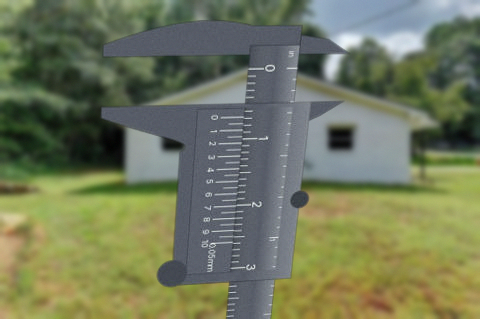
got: 6.8 mm
